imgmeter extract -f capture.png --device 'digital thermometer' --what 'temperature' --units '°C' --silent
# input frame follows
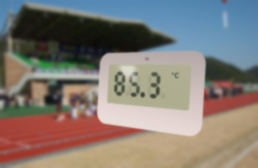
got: 85.3 °C
